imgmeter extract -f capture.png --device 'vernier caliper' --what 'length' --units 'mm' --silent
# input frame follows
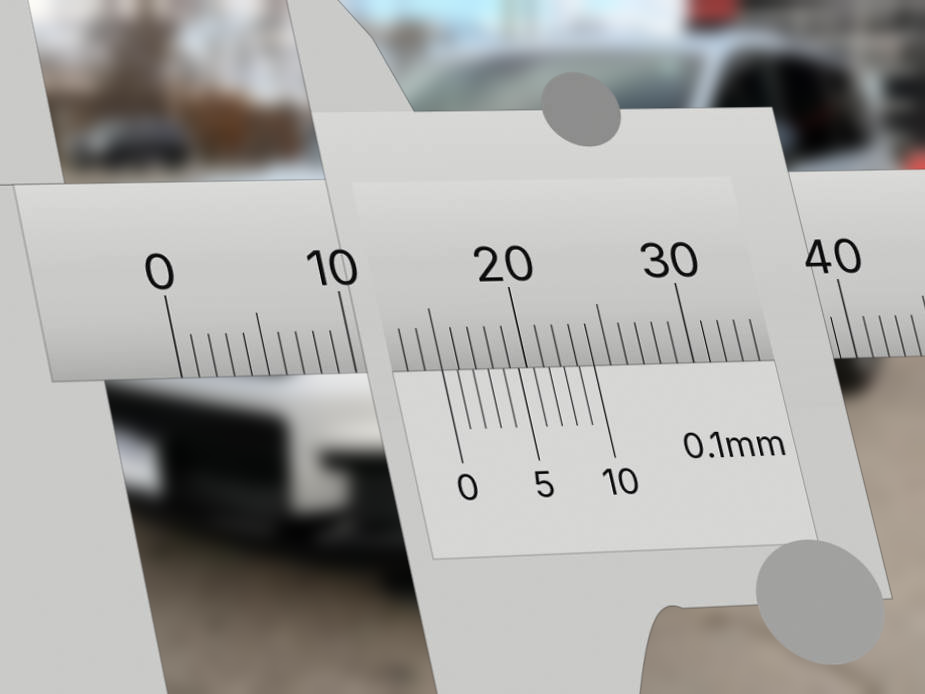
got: 15.0 mm
